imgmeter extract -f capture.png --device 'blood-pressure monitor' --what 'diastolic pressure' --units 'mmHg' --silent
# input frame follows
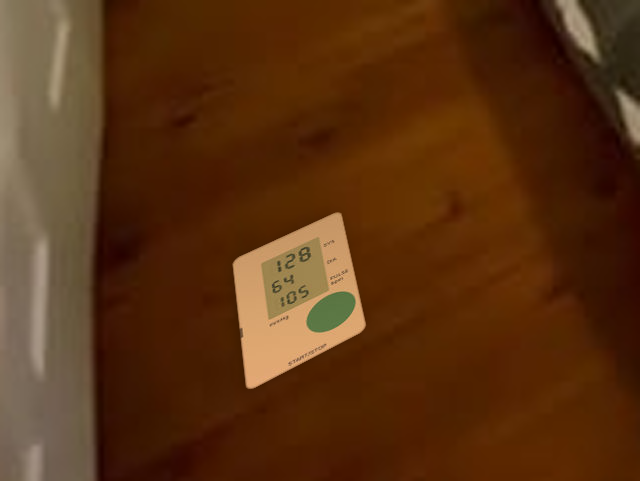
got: 64 mmHg
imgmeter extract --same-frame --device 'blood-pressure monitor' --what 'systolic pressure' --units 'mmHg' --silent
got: 128 mmHg
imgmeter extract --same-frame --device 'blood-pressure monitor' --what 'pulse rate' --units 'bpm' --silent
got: 105 bpm
